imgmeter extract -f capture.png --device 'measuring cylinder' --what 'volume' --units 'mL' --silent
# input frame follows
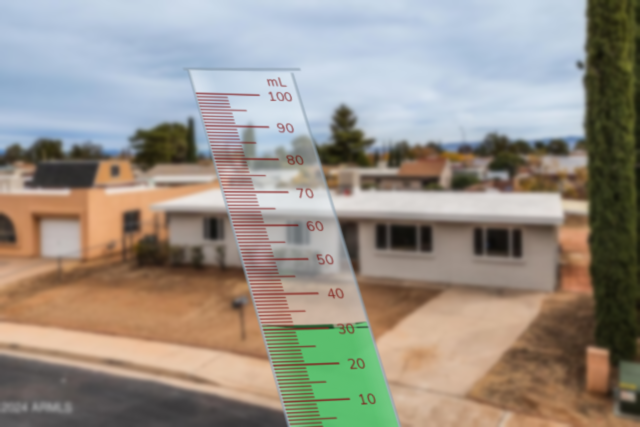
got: 30 mL
